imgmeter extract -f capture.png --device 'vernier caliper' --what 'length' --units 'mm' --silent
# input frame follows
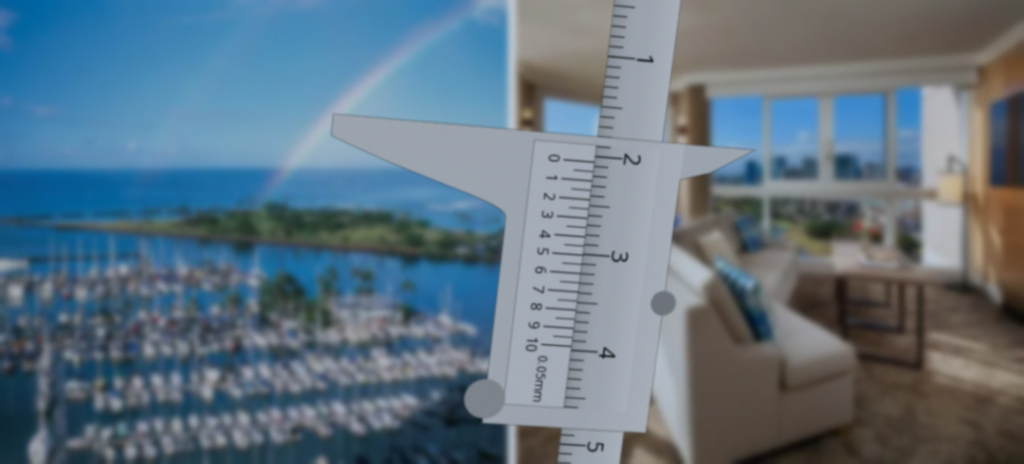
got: 20.6 mm
